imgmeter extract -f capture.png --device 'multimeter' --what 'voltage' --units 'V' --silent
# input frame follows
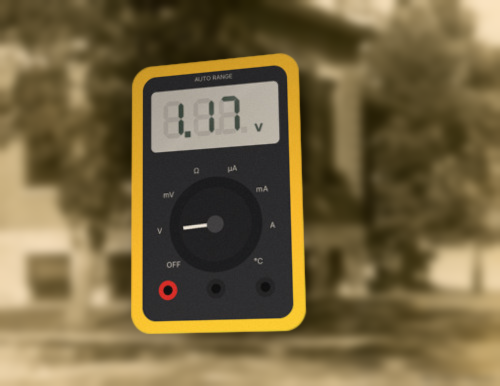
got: 1.17 V
